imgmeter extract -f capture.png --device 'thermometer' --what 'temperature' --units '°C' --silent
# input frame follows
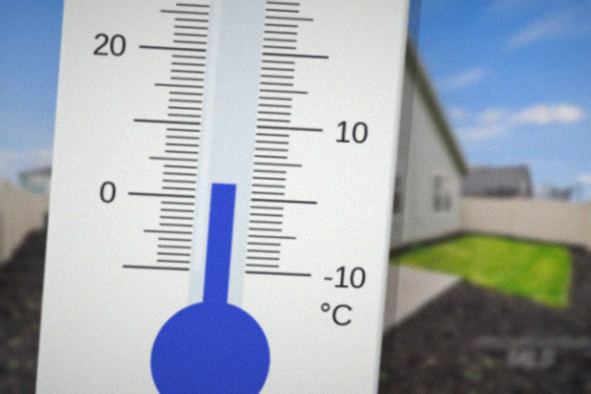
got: 2 °C
